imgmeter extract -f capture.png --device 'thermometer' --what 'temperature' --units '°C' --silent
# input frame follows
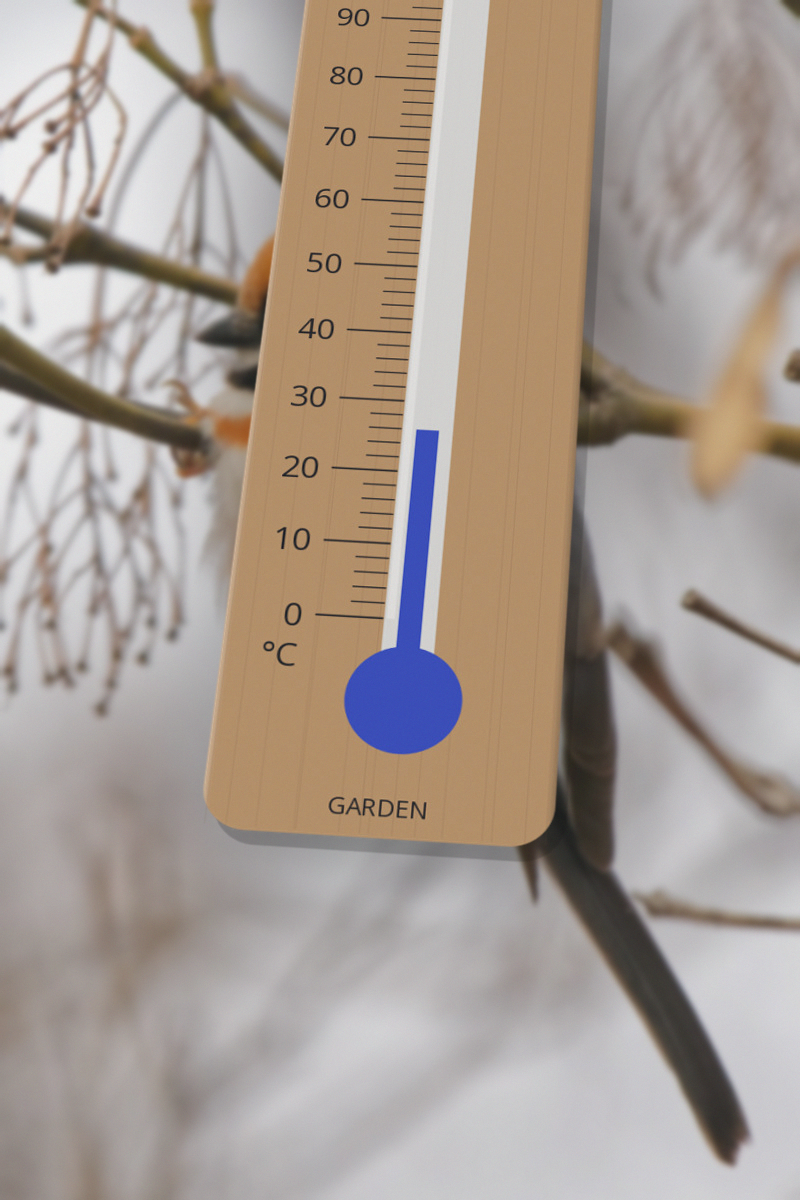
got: 26 °C
